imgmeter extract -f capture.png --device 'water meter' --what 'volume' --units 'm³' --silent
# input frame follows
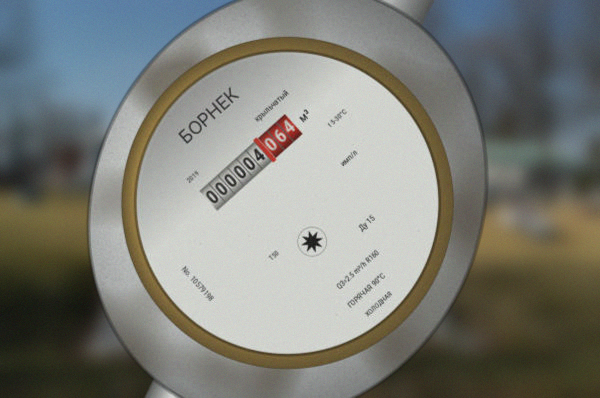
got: 4.064 m³
